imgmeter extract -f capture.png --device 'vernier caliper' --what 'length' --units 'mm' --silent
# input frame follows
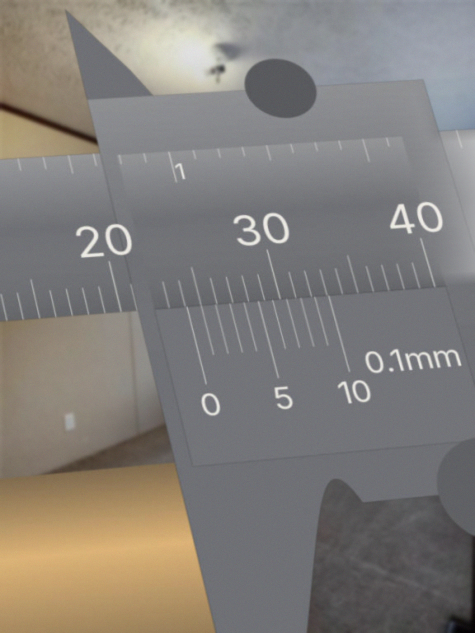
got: 24.1 mm
